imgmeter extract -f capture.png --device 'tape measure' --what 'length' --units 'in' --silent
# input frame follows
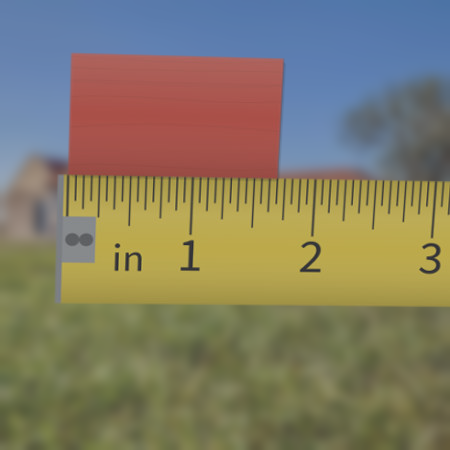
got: 1.6875 in
